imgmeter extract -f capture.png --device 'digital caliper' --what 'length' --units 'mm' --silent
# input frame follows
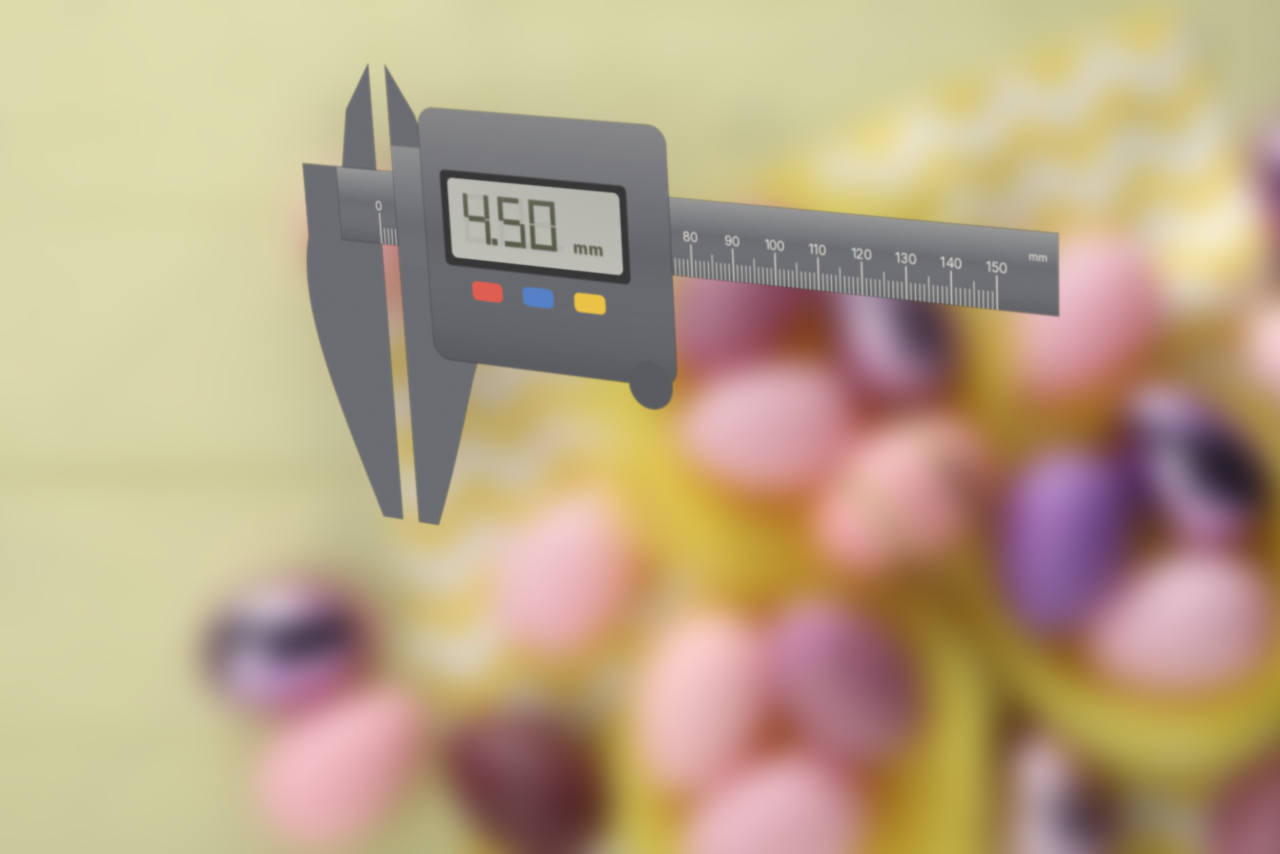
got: 4.50 mm
